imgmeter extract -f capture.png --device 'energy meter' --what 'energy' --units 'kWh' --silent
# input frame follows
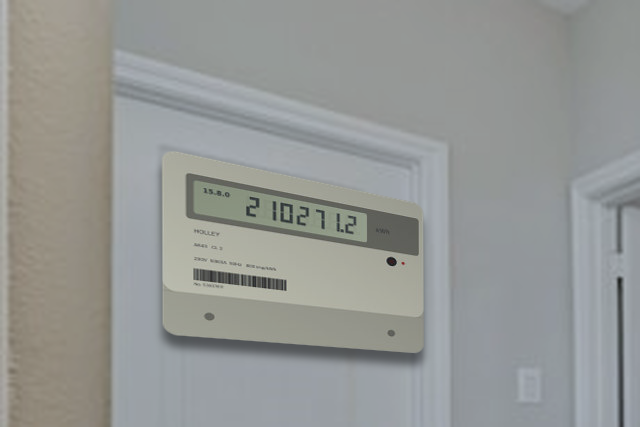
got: 210271.2 kWh
